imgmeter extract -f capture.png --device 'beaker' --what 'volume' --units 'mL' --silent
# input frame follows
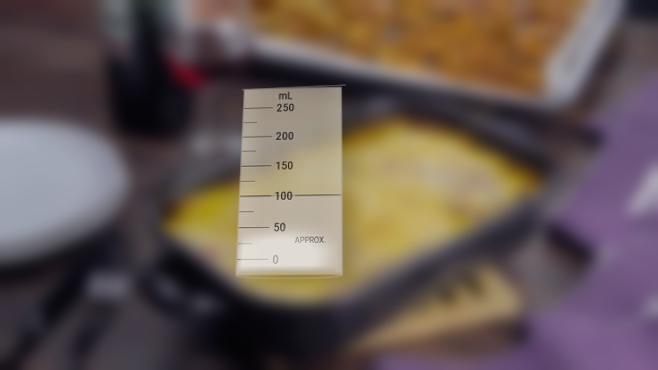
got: 100 mL
